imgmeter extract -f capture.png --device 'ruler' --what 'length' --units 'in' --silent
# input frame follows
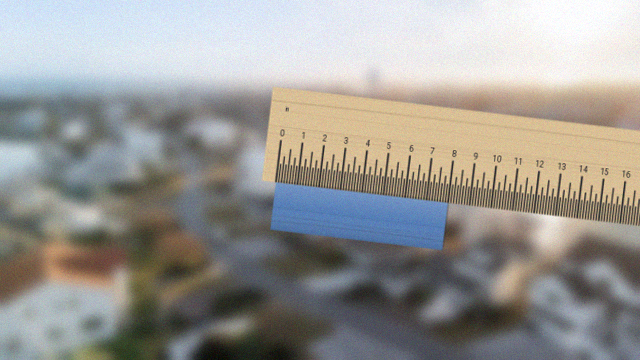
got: 8 in
